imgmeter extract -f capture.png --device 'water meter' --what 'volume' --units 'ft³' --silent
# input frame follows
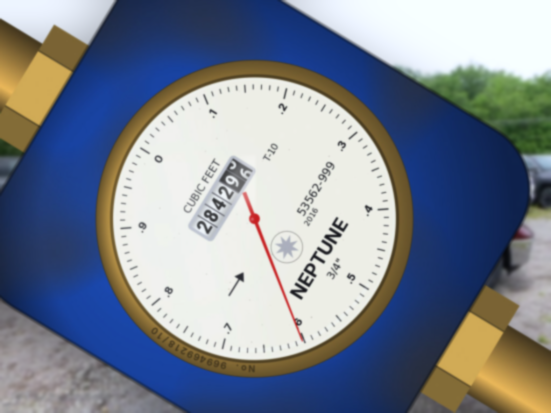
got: 284295.60 ft³
